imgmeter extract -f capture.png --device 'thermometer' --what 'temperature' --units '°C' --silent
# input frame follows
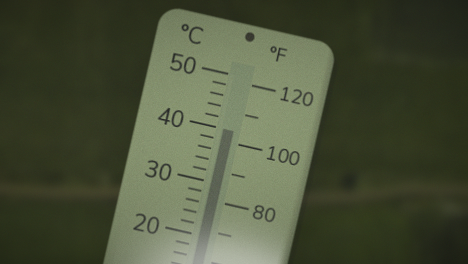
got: 40 °C
